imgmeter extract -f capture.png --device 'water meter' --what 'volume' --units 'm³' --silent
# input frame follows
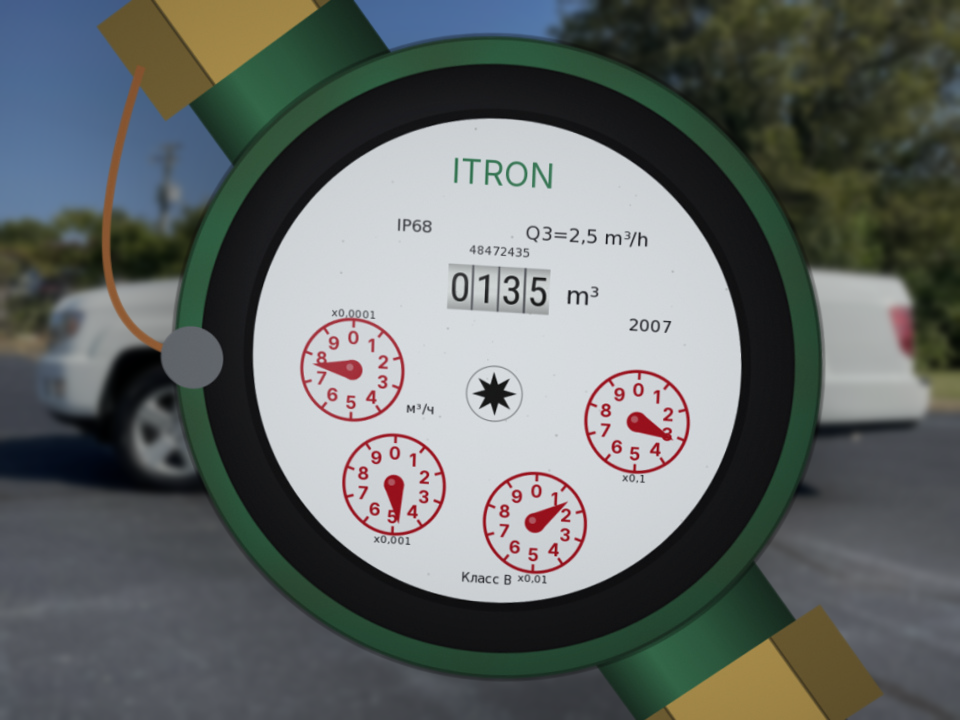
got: 135.3147 m³
